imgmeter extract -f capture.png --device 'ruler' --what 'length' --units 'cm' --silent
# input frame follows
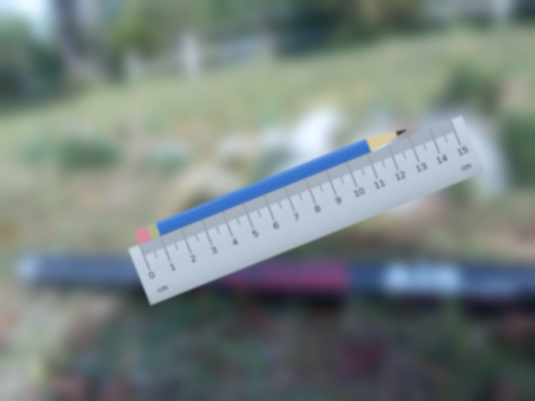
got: 13 cm
